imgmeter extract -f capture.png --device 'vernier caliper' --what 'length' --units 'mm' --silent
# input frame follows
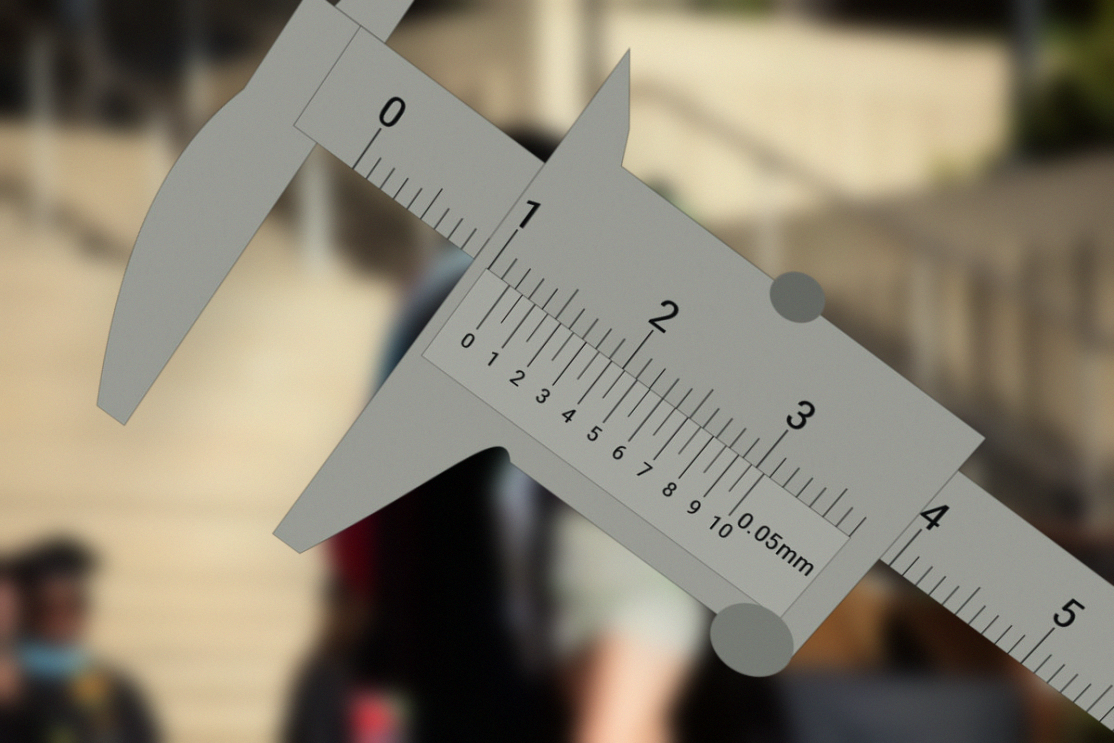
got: 11.6 mm
